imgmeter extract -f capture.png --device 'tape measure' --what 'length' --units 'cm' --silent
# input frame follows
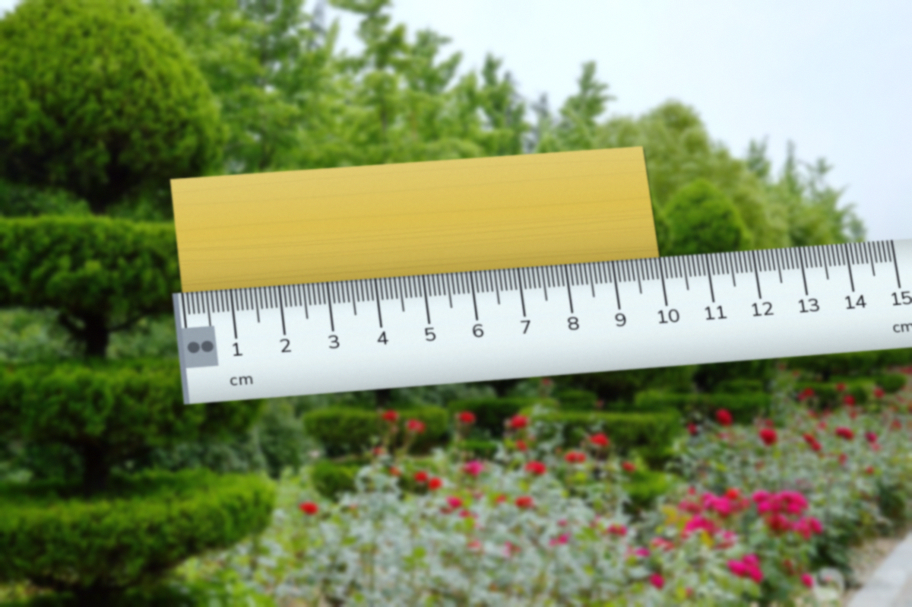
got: 10 cm
